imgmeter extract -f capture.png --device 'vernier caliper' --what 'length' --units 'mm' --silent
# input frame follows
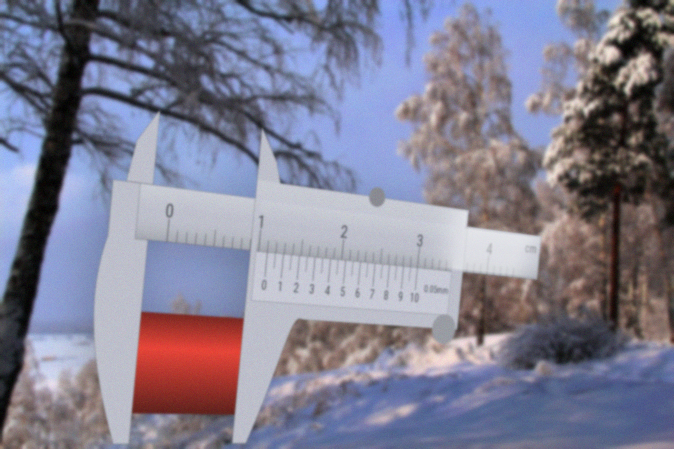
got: 11.0 mm
